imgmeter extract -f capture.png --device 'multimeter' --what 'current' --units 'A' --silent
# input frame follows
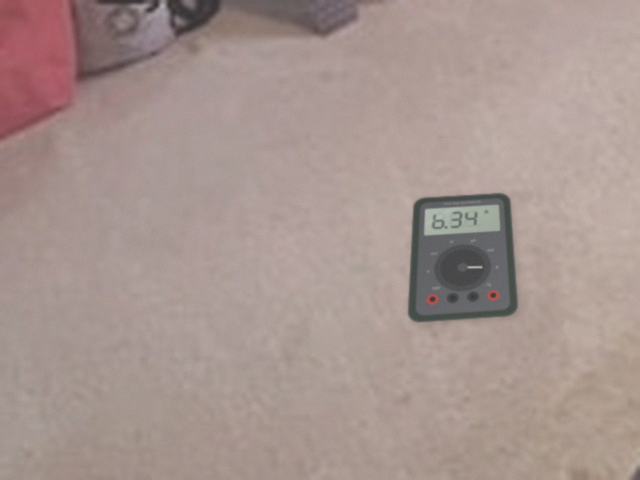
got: 6.34 A
